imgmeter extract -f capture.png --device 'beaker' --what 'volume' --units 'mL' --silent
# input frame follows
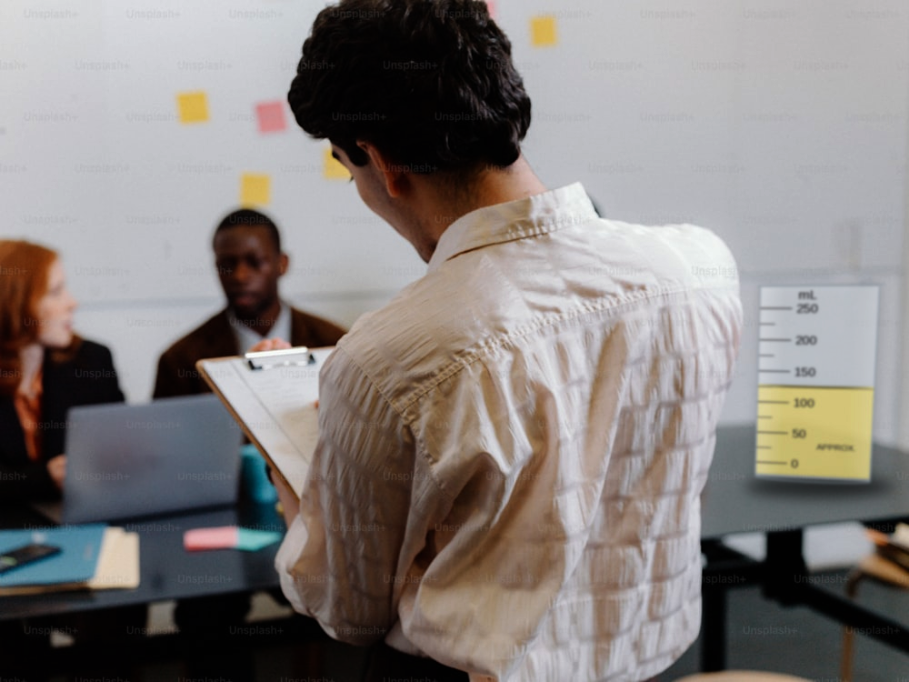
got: 125 mL
